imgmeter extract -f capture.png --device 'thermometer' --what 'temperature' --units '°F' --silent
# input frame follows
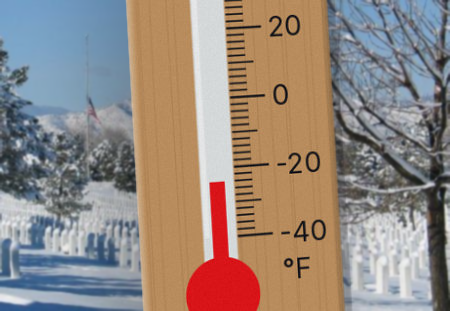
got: -24 °F
